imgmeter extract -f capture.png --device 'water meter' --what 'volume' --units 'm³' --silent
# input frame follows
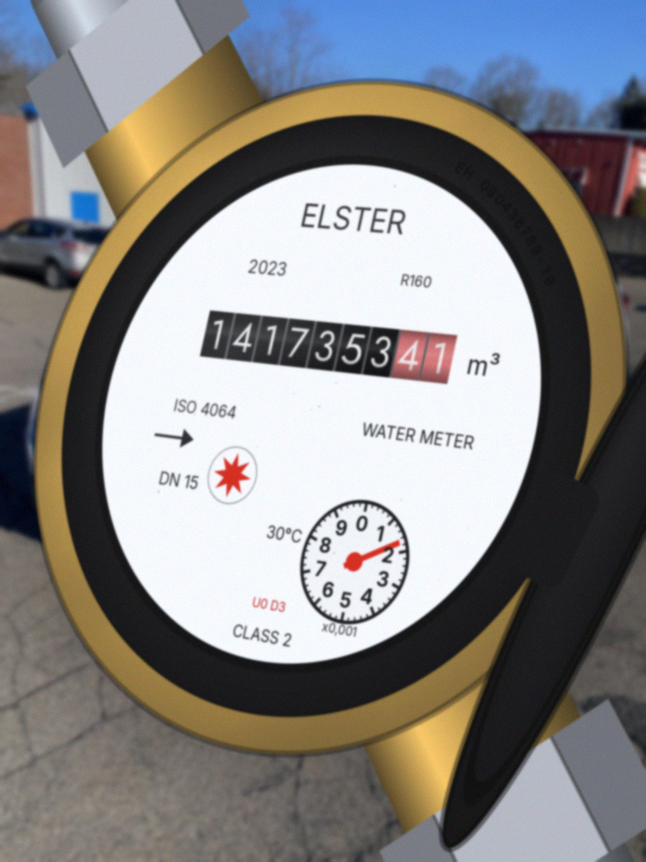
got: 1417353.411 m³
